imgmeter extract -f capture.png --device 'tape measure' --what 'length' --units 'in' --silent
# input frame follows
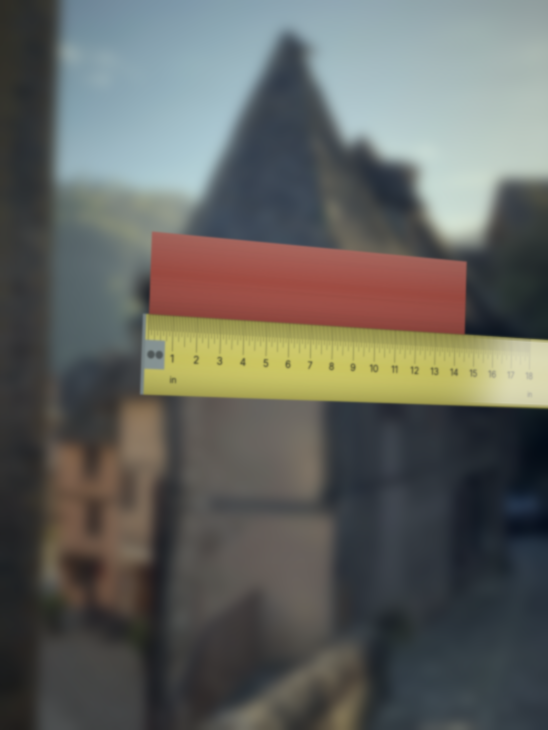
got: 14.5 in
